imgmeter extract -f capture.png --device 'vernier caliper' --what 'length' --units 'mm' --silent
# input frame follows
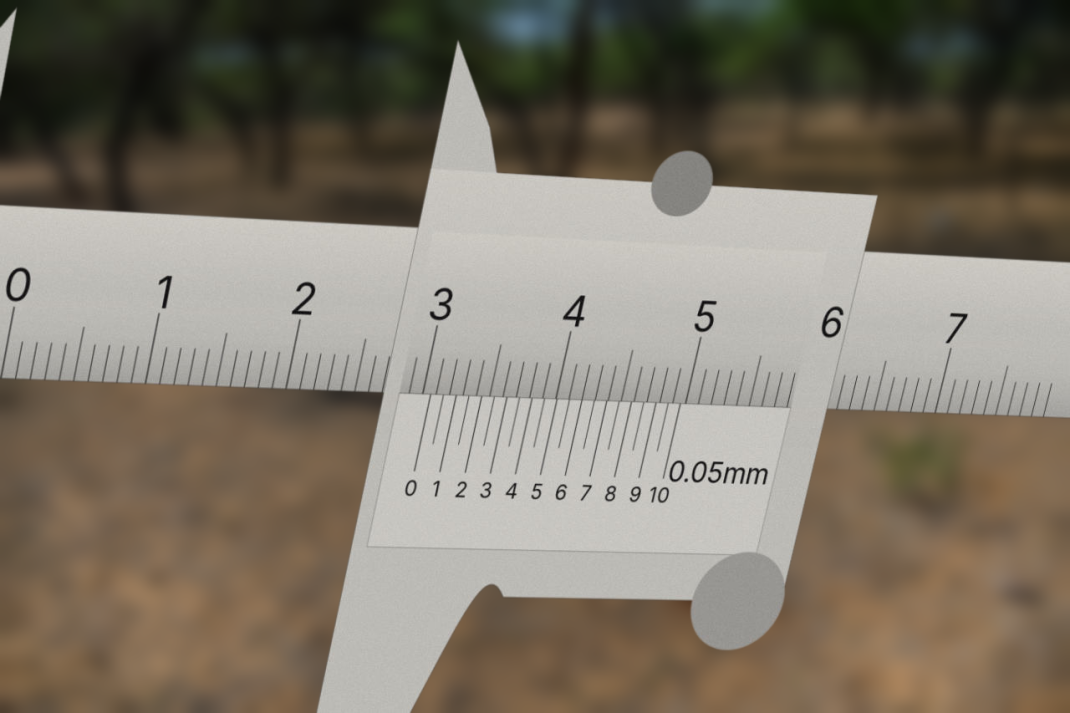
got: 30.6 mm
